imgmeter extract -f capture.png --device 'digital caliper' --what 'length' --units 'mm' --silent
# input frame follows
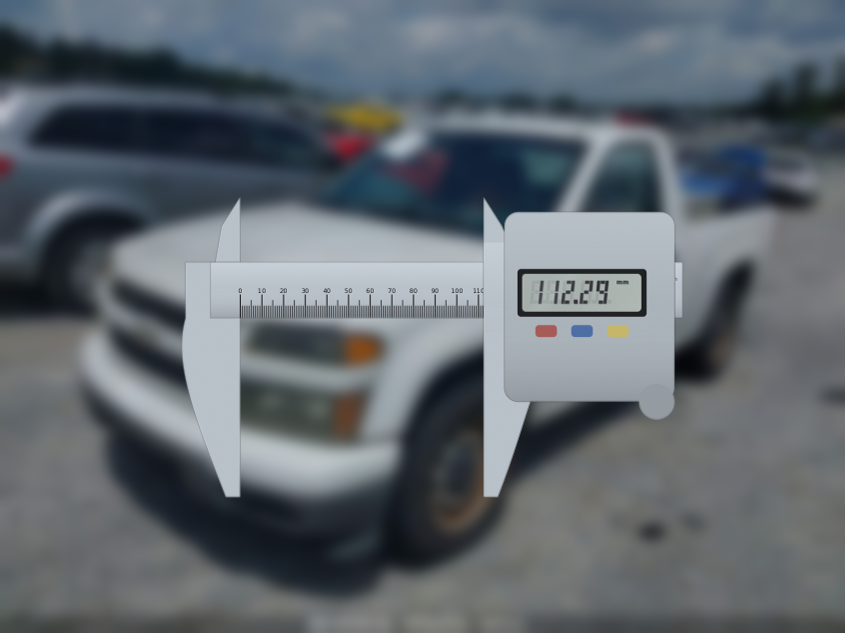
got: 112.29 mm
